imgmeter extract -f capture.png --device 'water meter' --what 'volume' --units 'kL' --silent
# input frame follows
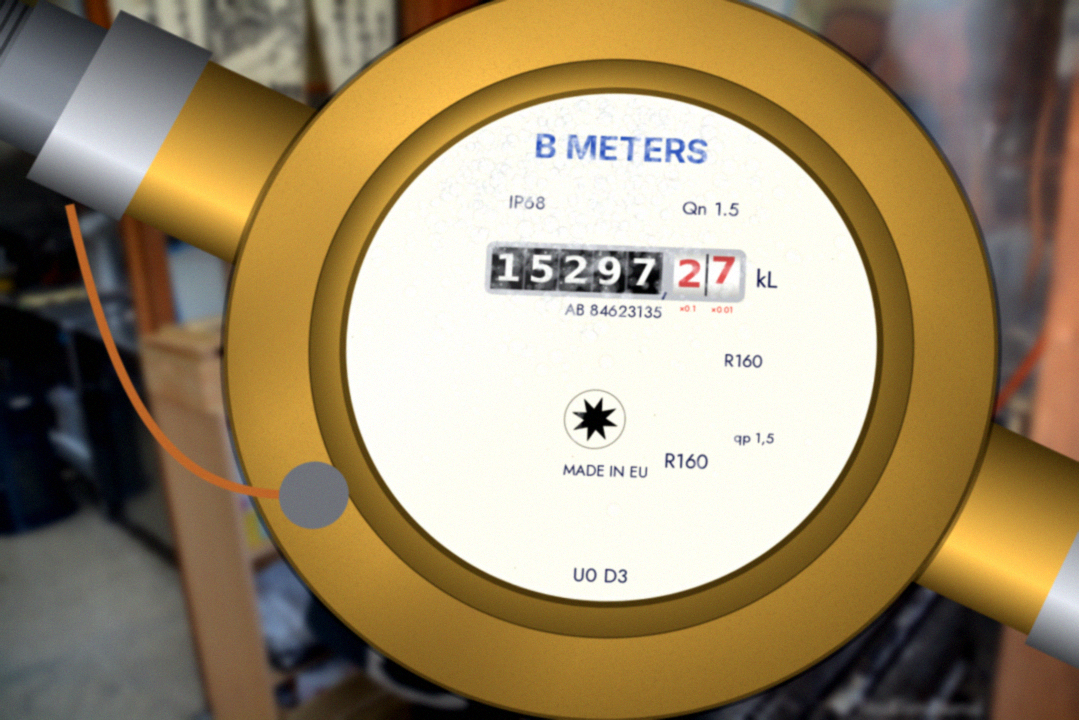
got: 15297.27 kL
